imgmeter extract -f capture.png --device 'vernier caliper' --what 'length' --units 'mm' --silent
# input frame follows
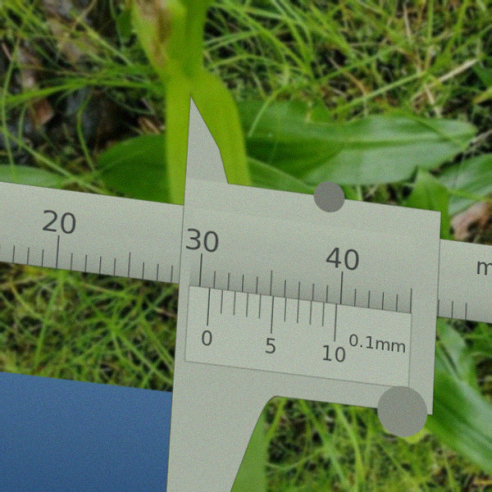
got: 30.7 mm
